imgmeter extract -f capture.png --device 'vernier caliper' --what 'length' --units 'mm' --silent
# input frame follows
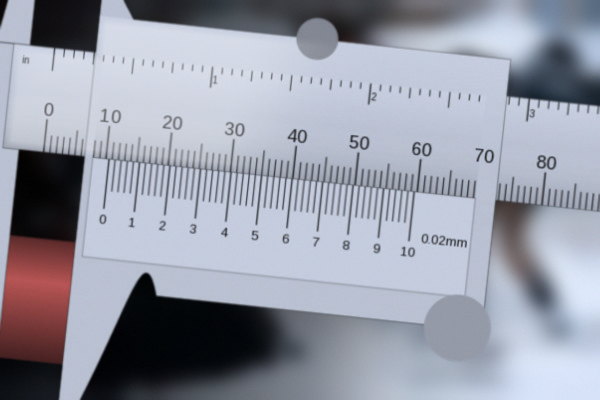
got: 10.5 mm
